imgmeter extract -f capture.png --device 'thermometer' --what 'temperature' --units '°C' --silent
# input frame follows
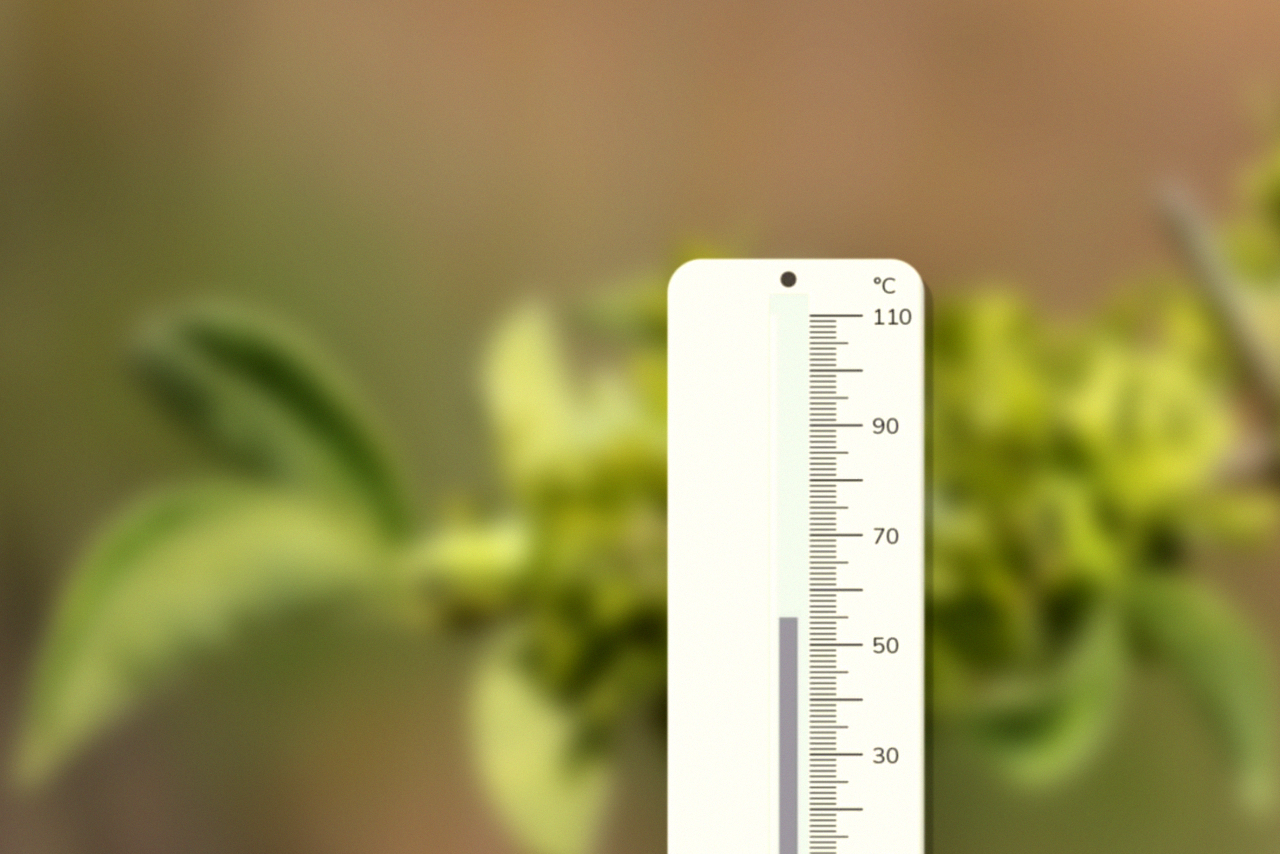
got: 55 °C
